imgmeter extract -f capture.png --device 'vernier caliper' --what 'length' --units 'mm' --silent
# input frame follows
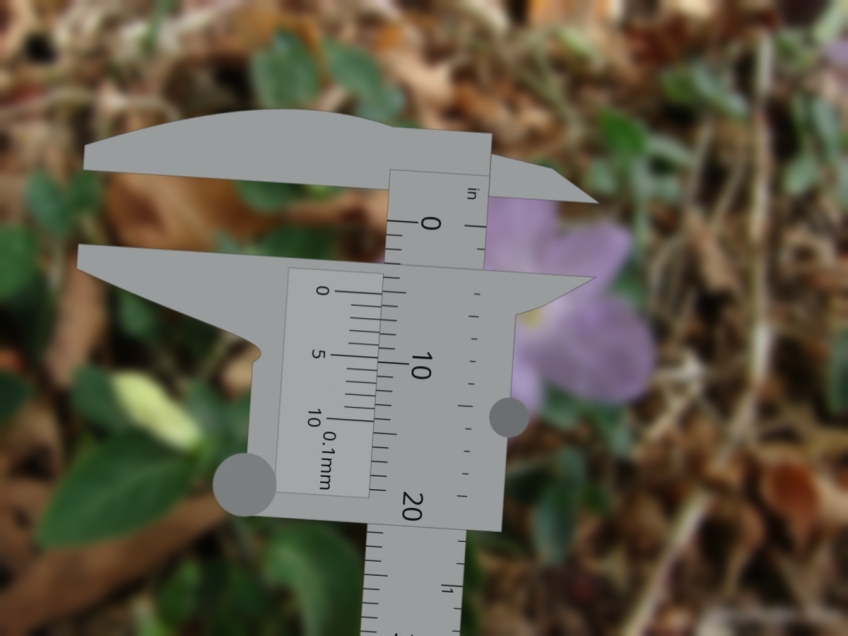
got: 5.2 mm
